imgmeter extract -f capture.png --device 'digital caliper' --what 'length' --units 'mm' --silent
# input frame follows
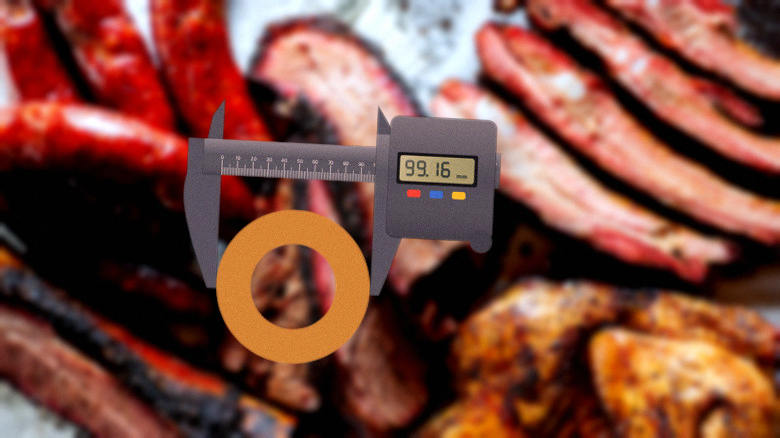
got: 99.16 mm
